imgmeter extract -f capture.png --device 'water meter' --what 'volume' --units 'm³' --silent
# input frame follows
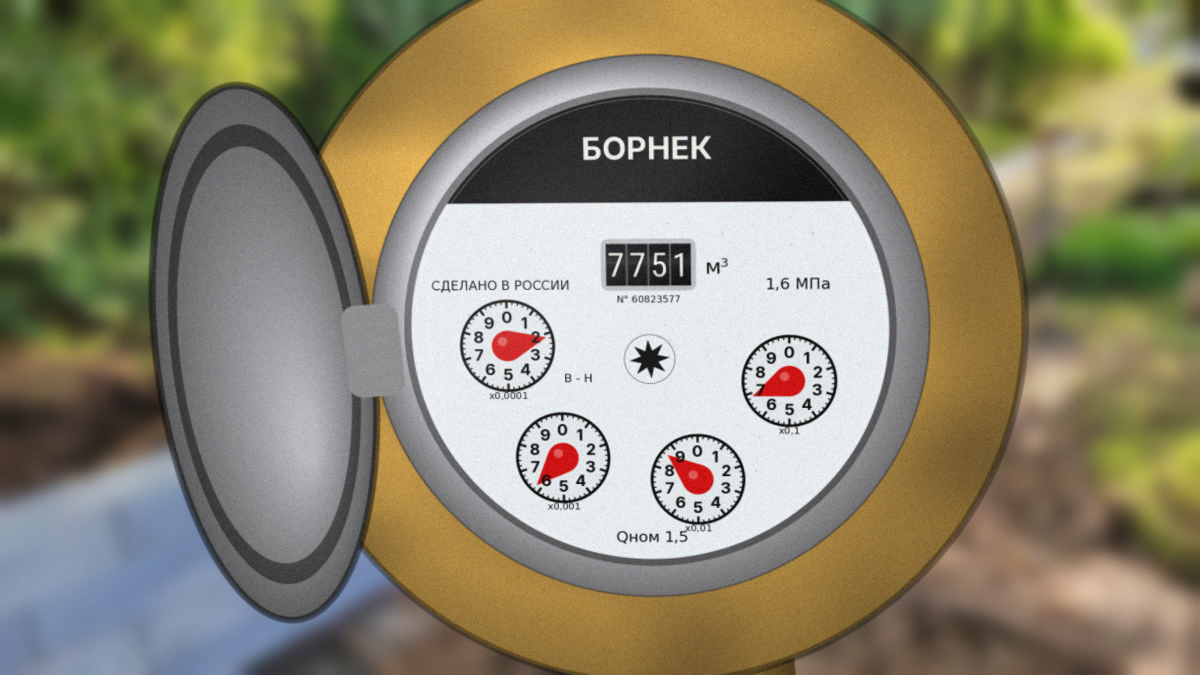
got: 7751.6862 m³
